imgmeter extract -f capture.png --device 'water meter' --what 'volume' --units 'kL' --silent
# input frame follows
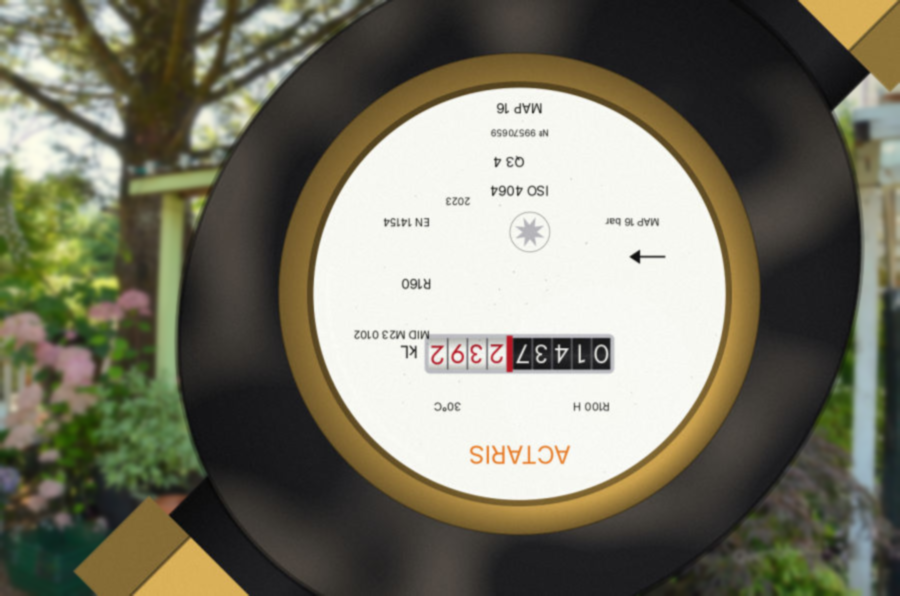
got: 1437.2392 kL
